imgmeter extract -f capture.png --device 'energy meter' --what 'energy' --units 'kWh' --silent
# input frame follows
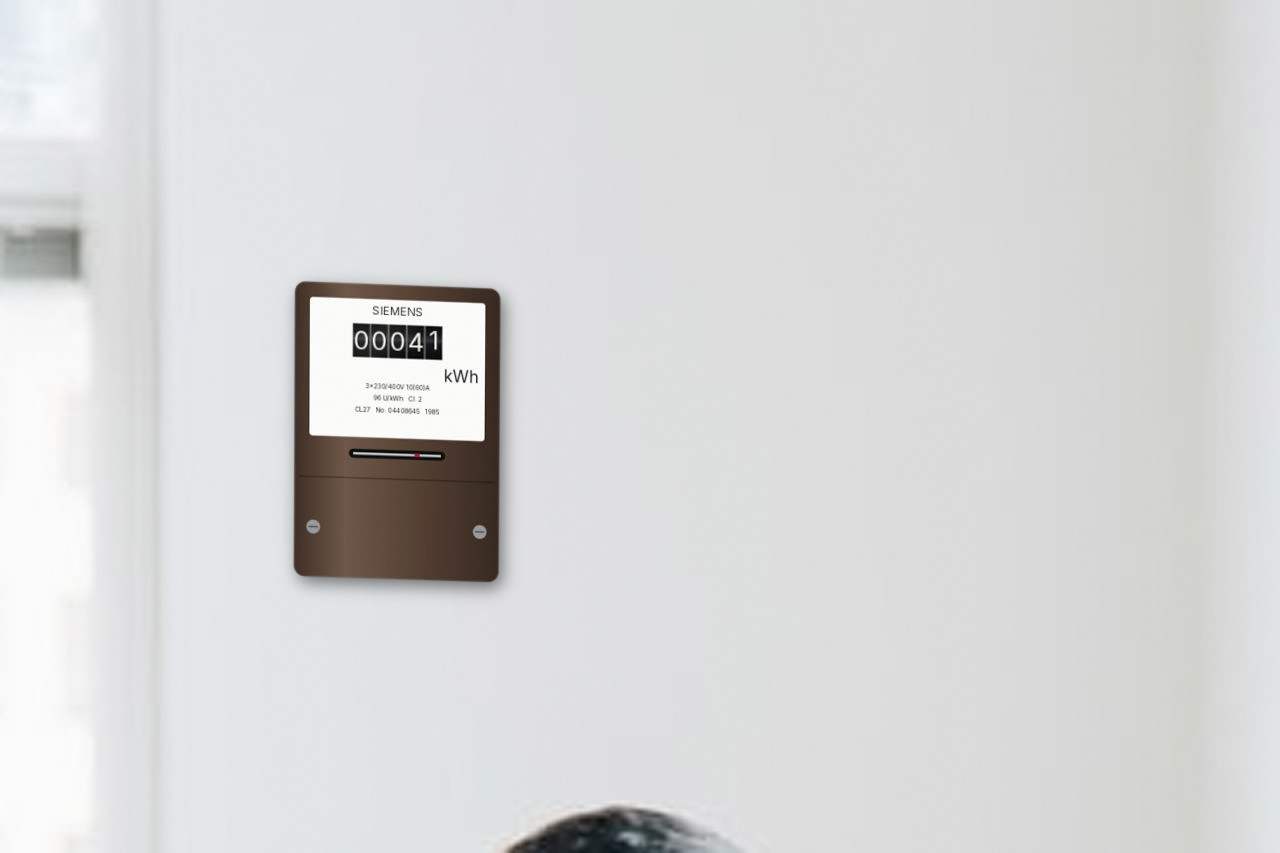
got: 41 kWh
